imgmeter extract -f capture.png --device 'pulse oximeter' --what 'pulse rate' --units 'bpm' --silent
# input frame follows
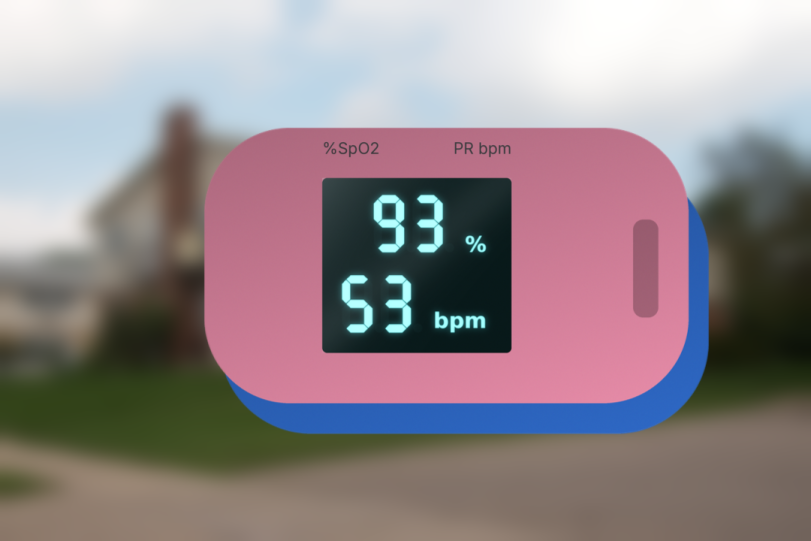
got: 53 bpm
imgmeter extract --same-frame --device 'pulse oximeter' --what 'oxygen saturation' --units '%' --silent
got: 93 %
